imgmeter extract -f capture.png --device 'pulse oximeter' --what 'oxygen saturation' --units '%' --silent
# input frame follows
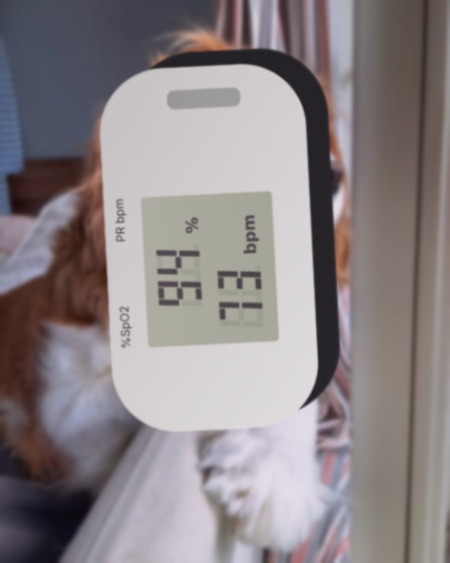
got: 94 %
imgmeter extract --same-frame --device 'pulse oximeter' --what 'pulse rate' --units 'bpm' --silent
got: 73 bpm
